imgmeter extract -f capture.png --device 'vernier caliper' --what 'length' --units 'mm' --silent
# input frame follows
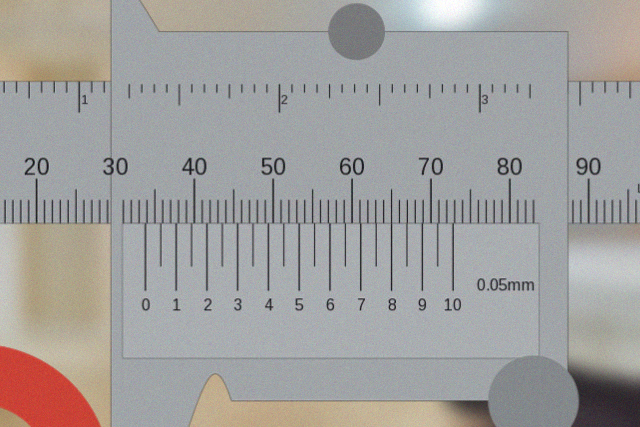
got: 33.8 mm
